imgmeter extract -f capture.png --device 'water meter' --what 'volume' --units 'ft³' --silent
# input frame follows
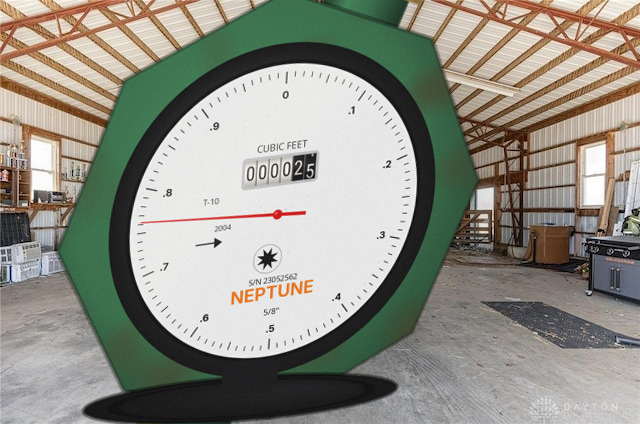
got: 24.76 ft³
